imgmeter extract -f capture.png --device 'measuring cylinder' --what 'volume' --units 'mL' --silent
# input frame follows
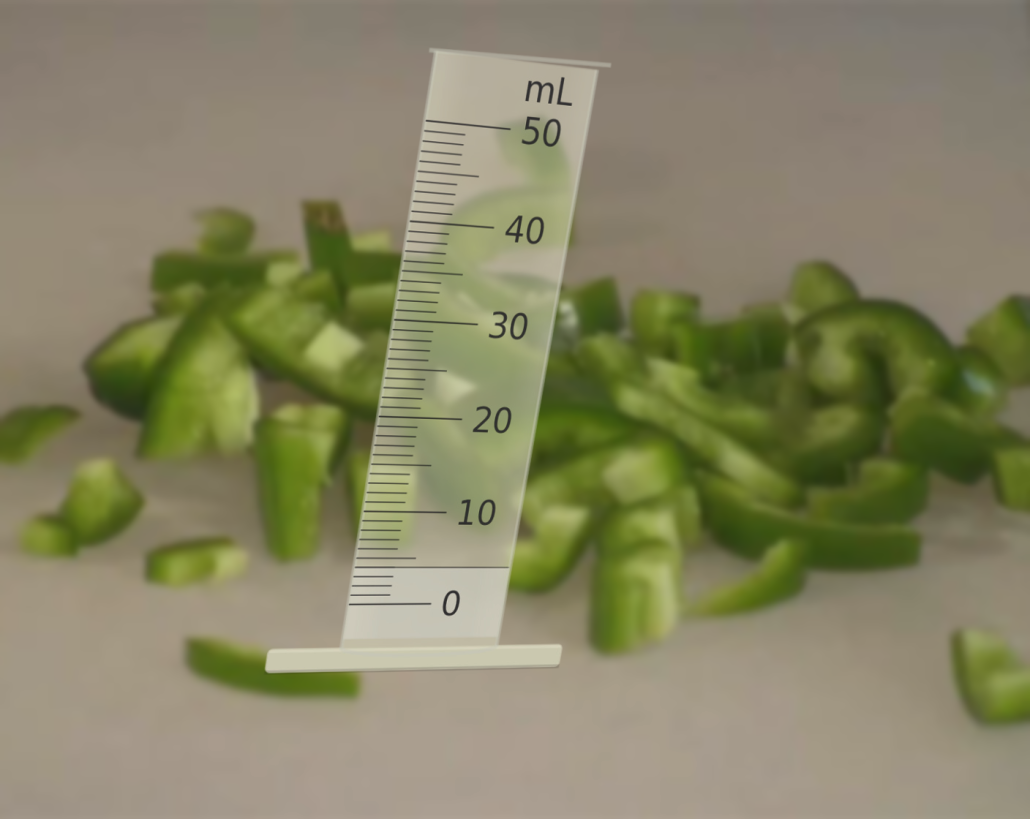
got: 4 mL
